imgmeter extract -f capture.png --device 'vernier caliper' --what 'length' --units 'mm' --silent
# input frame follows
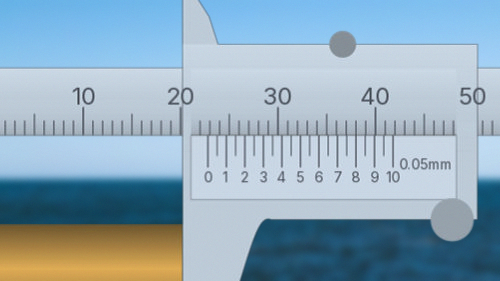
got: 22.8 mm
